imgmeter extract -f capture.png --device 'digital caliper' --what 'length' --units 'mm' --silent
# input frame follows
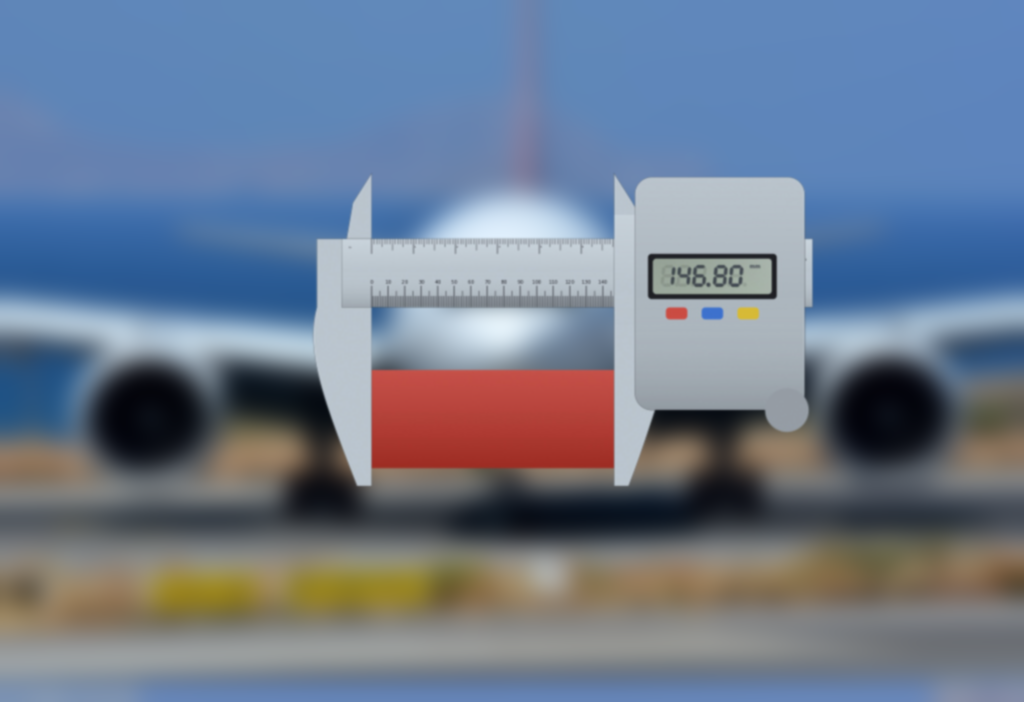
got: 146.80 mm
